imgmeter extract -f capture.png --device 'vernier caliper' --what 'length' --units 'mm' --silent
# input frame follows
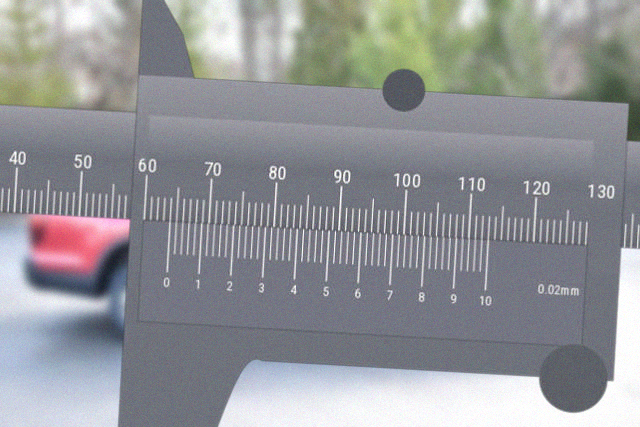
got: 64.0 mm
